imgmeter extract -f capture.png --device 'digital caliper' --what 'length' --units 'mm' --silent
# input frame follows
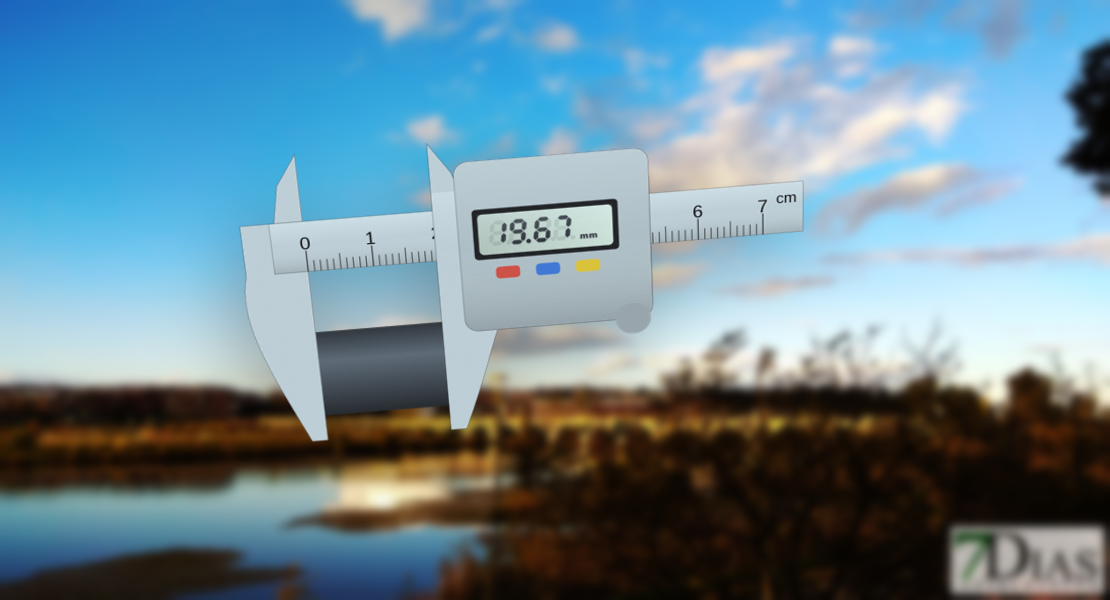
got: 19.67 mm
